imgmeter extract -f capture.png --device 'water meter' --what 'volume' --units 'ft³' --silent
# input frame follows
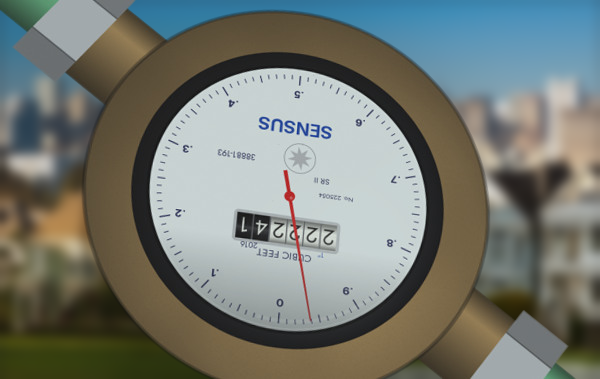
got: 222240.96 ft³
